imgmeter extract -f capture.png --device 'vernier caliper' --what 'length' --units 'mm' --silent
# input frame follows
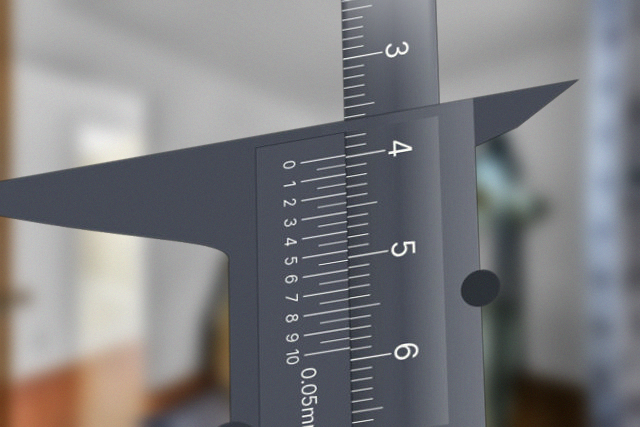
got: 39.8 mm
